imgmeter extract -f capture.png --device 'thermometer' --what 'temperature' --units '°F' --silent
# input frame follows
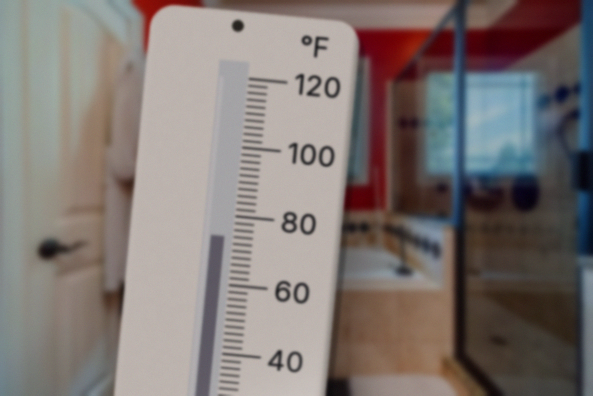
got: 74 °F
